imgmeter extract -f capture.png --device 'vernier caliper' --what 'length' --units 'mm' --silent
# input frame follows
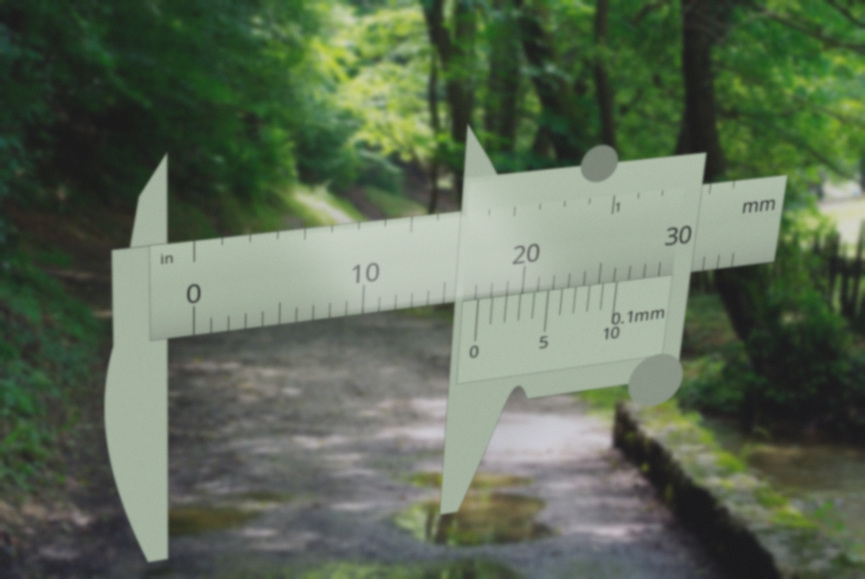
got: 17.2 mm
